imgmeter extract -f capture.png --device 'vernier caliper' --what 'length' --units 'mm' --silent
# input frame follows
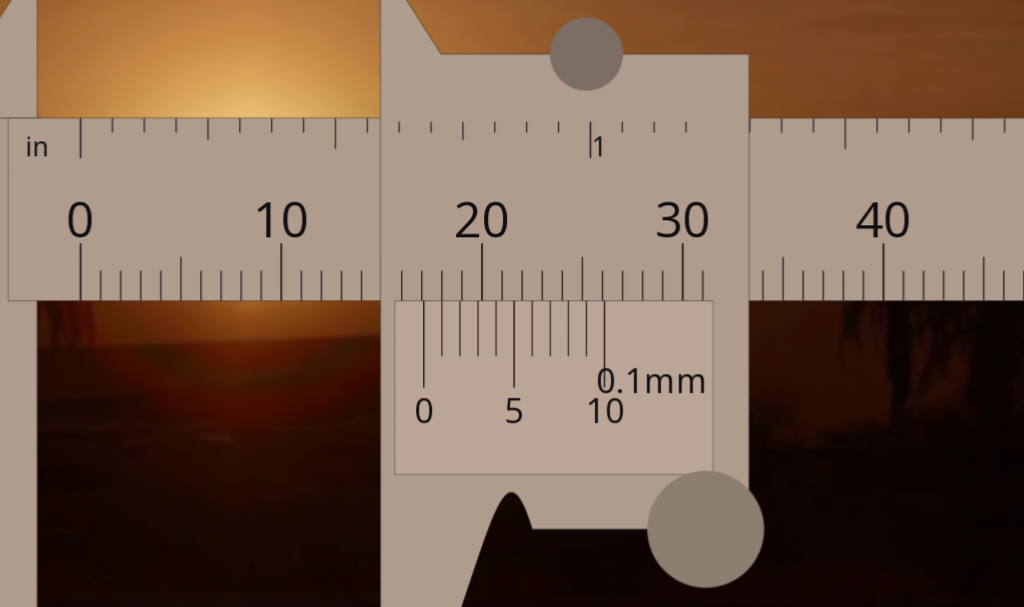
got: 17.1 mm
